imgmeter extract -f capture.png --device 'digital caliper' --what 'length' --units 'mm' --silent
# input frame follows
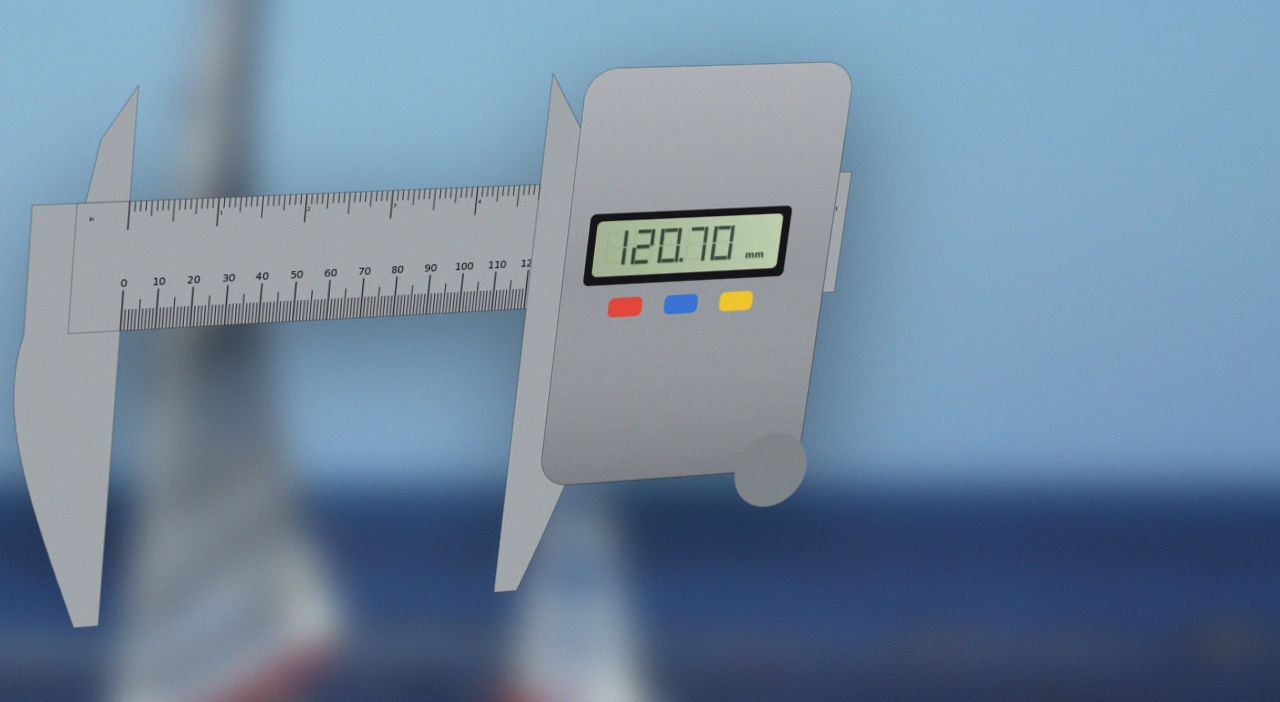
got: 120.70 mm
